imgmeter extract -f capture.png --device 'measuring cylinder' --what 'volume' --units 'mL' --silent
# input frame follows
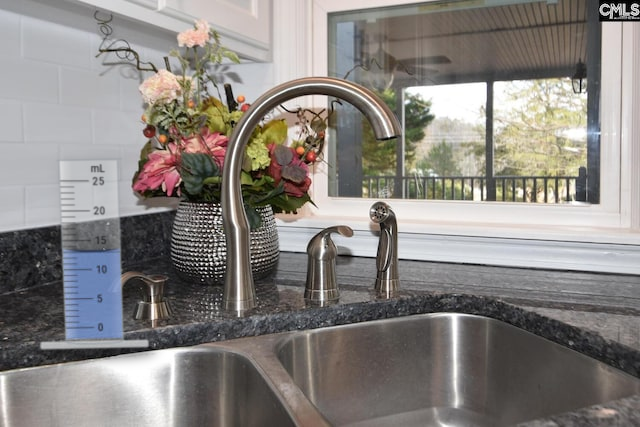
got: 13 mL
